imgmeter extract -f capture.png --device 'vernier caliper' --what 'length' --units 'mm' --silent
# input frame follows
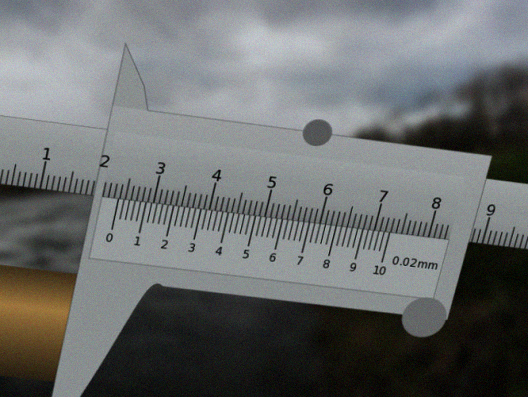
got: 23.8 mm
